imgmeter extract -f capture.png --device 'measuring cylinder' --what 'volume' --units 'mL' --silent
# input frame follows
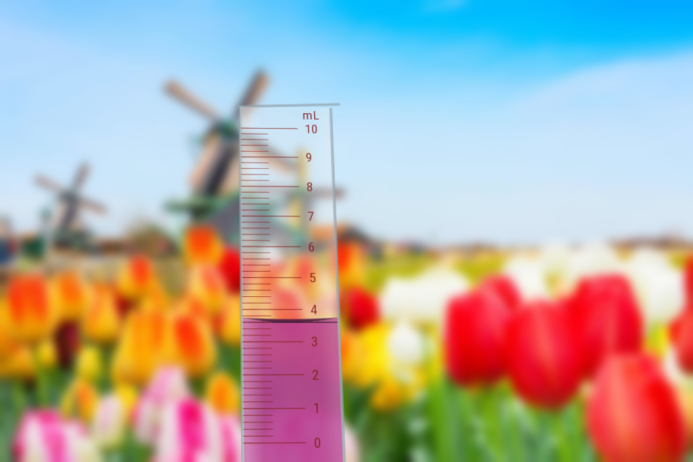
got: 3.6 mL
